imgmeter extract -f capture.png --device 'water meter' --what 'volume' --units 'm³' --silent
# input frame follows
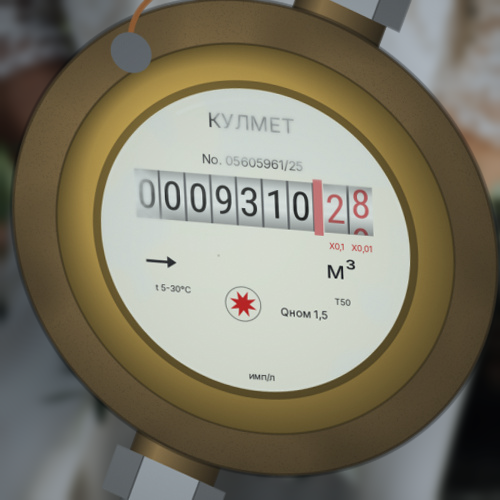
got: 9310.28 m³
